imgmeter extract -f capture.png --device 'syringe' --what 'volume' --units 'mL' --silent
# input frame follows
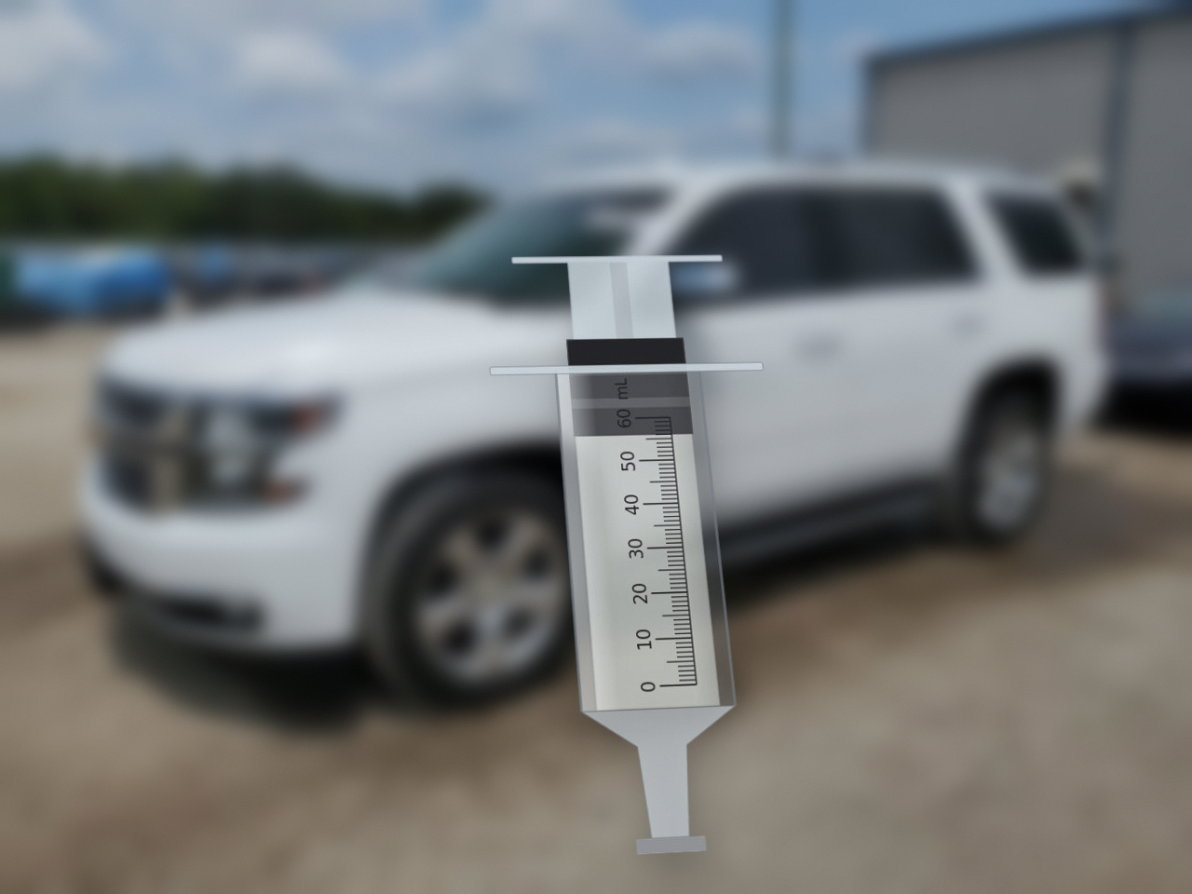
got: 56 mL
